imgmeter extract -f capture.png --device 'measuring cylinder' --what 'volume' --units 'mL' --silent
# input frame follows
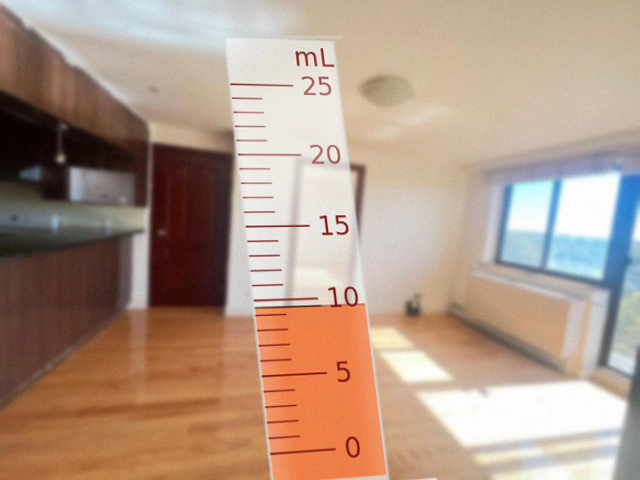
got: 9.5 mL
